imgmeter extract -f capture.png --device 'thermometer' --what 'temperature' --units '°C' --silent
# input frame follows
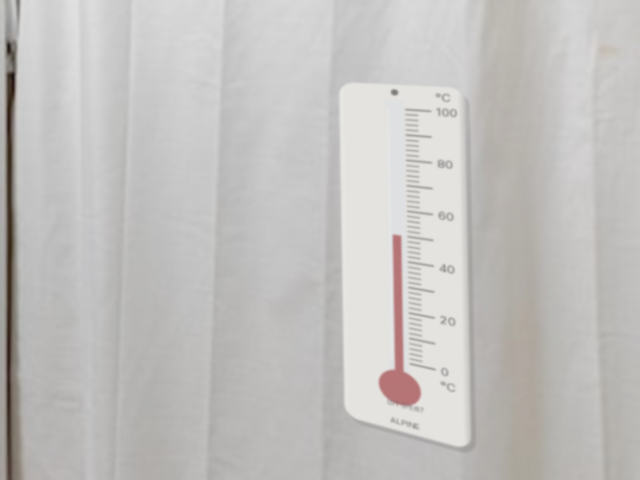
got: 50 °C
